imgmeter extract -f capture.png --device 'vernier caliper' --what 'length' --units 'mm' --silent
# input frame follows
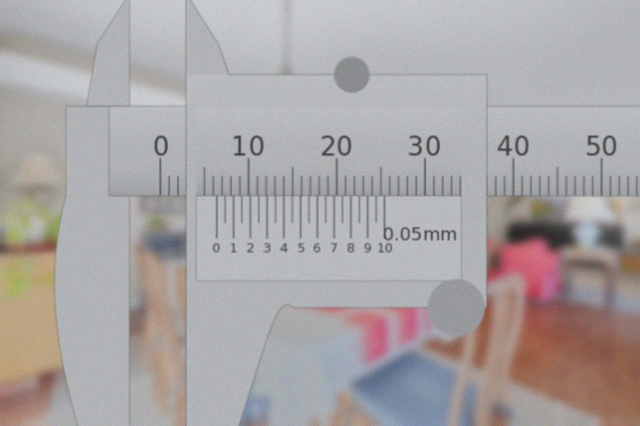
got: 6.4 mm
